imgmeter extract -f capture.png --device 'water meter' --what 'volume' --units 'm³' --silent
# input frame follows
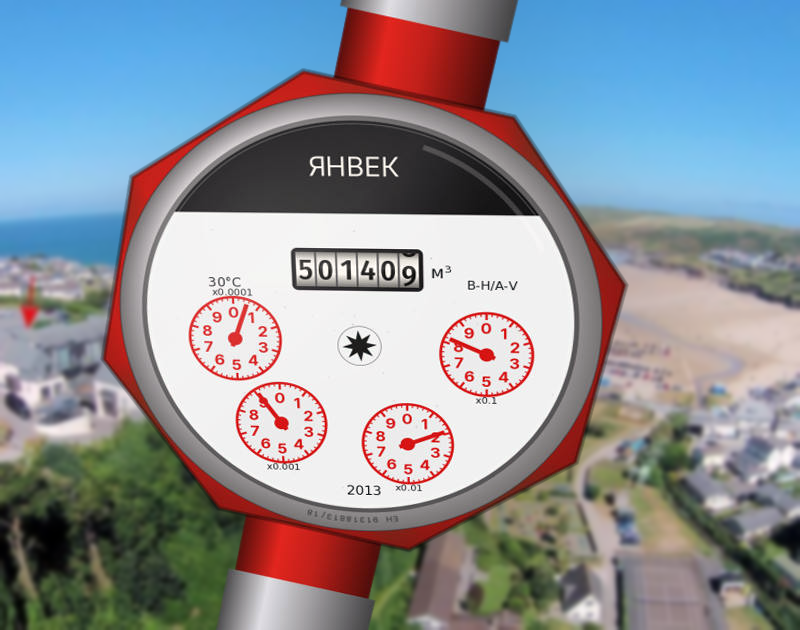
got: 501408.8190 m³
